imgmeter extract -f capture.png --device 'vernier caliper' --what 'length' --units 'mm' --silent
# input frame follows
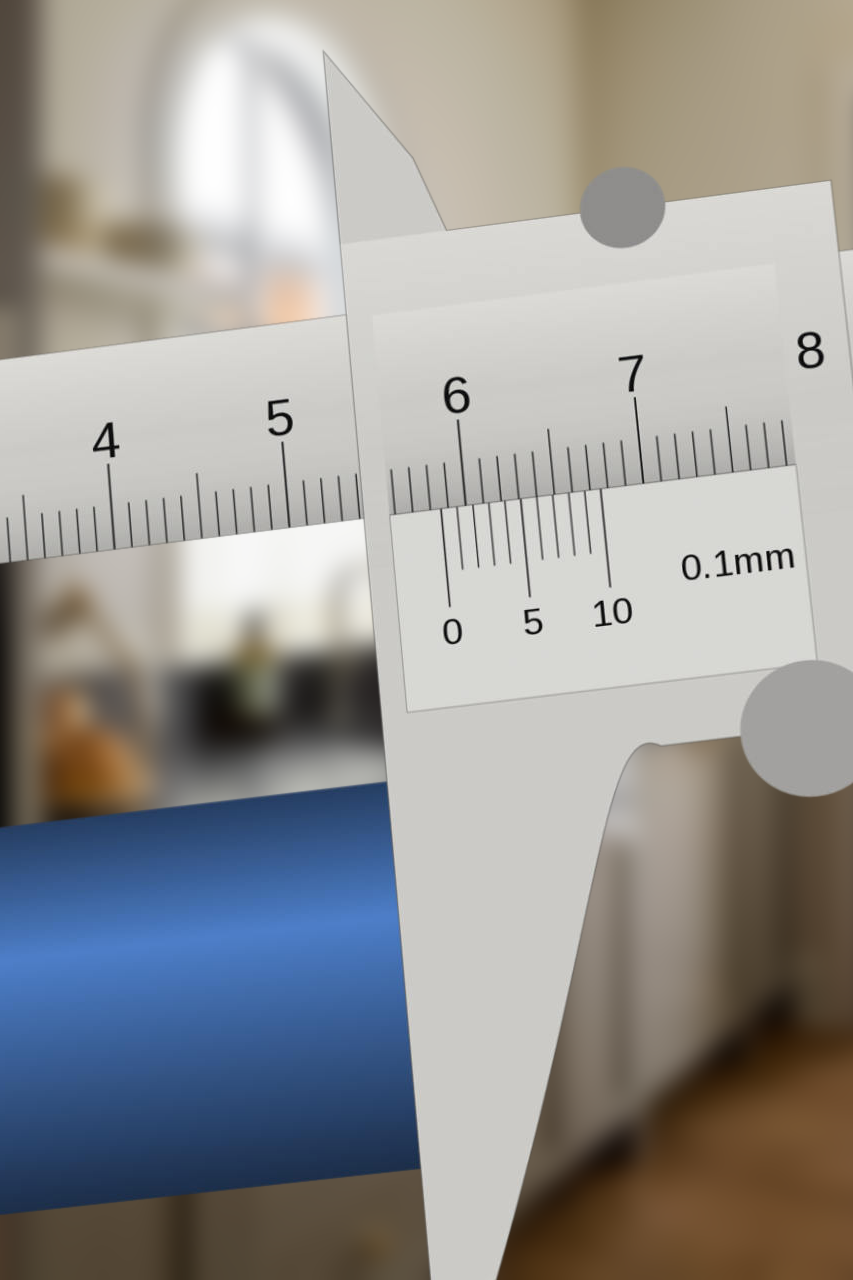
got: 58.6 mm
